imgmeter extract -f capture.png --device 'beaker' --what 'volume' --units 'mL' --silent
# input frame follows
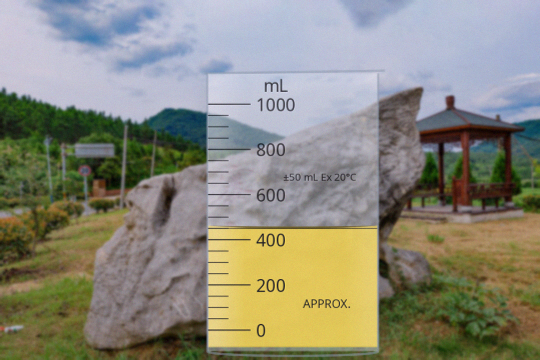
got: 450 mL
